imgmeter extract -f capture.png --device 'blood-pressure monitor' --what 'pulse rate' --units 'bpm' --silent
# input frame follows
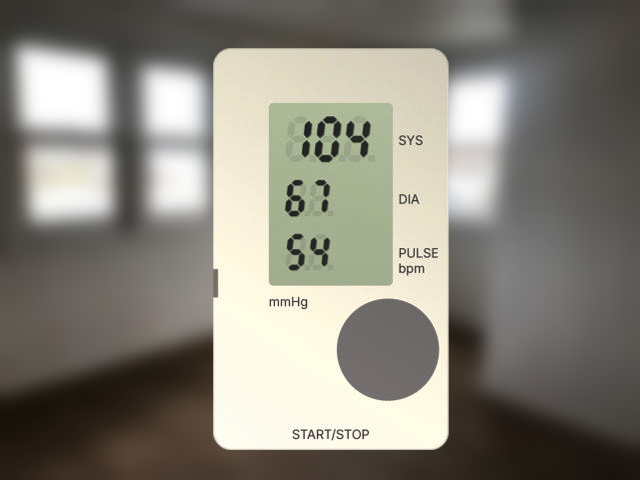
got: 54 bpm
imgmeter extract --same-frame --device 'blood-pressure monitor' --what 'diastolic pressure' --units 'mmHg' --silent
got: 67 mmHg
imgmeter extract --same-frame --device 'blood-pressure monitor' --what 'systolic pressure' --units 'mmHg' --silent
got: 104 mmHg
